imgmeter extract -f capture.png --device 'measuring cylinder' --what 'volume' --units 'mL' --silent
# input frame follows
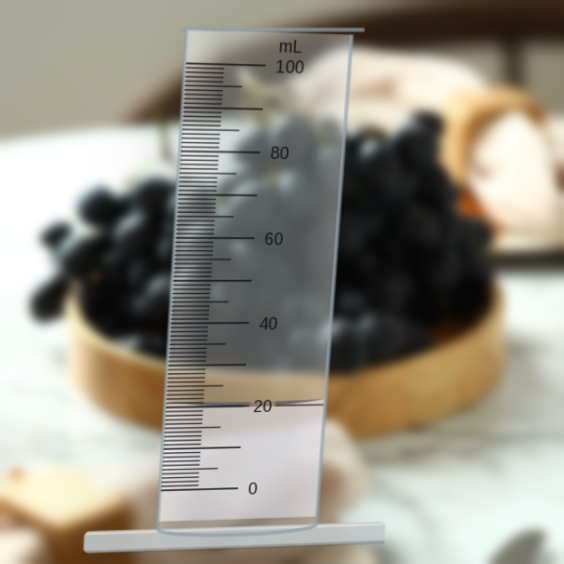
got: 20 mL
